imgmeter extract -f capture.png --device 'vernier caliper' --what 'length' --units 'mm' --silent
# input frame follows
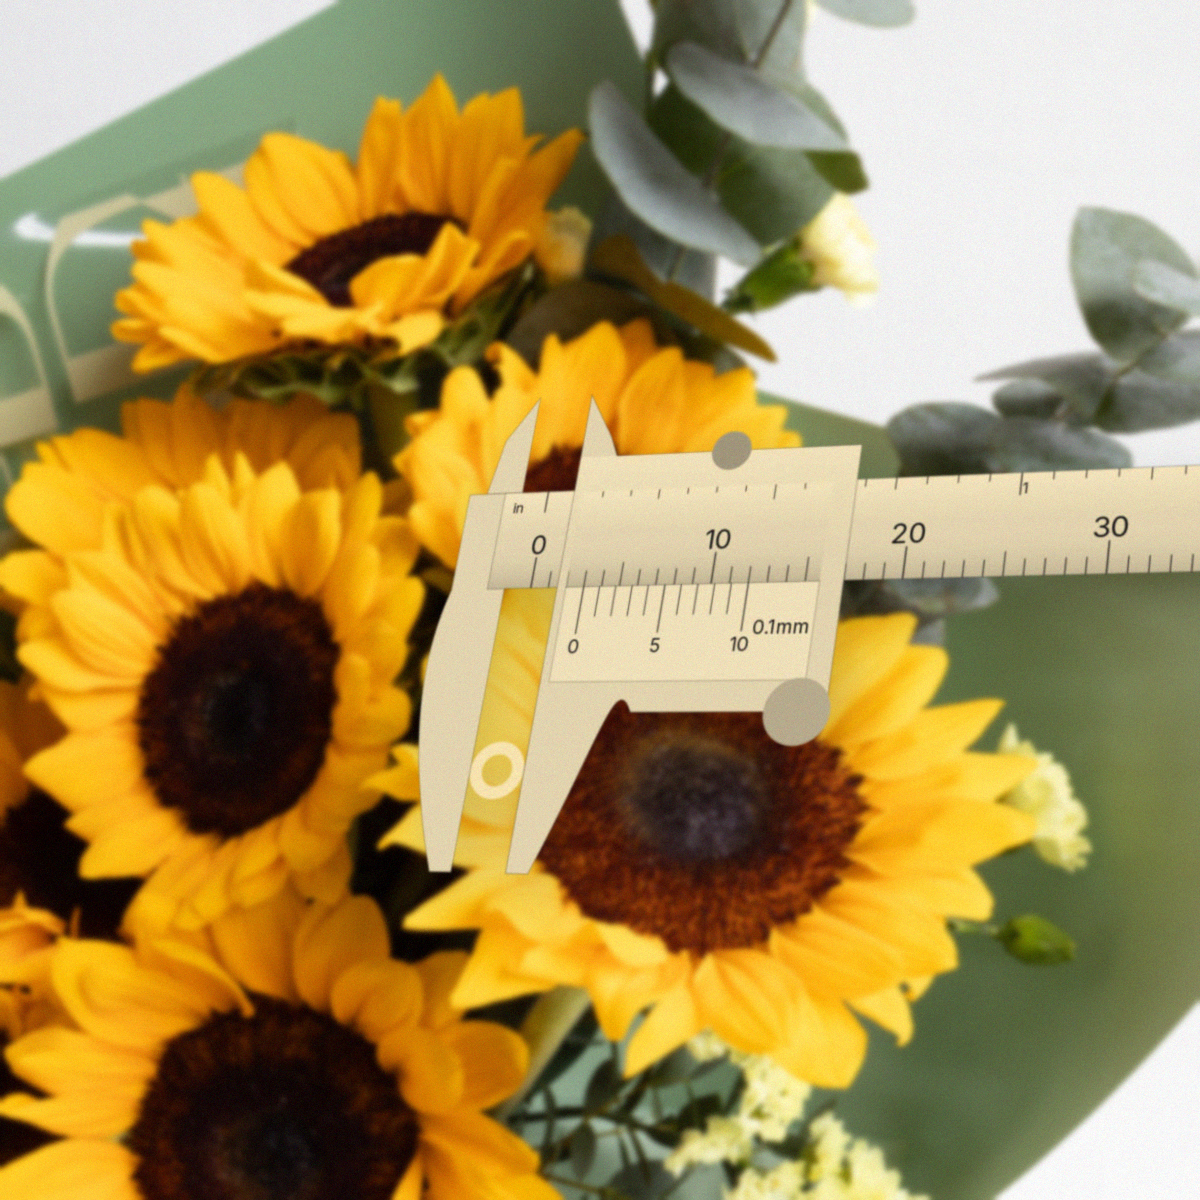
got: 3.0 mm
